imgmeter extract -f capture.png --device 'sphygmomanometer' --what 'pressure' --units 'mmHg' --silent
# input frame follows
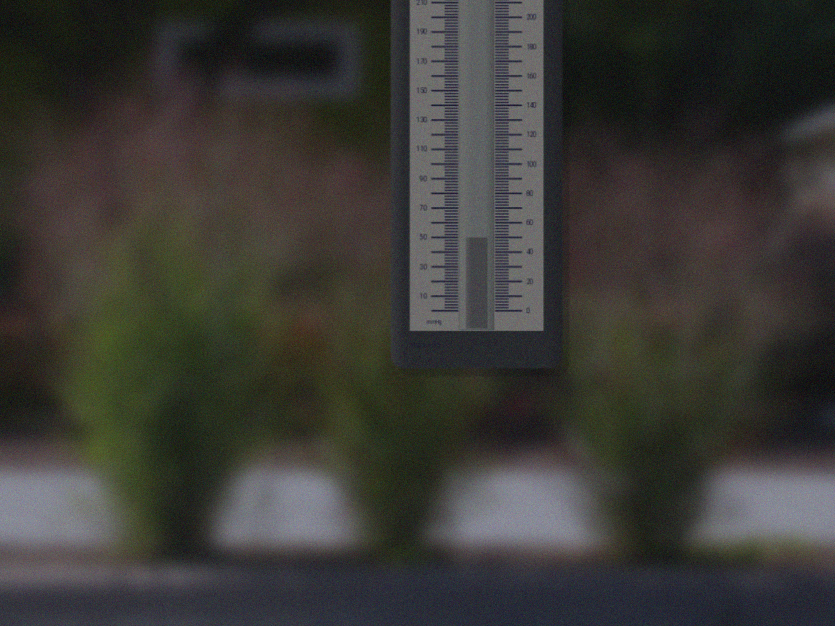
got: 50 mmHg
